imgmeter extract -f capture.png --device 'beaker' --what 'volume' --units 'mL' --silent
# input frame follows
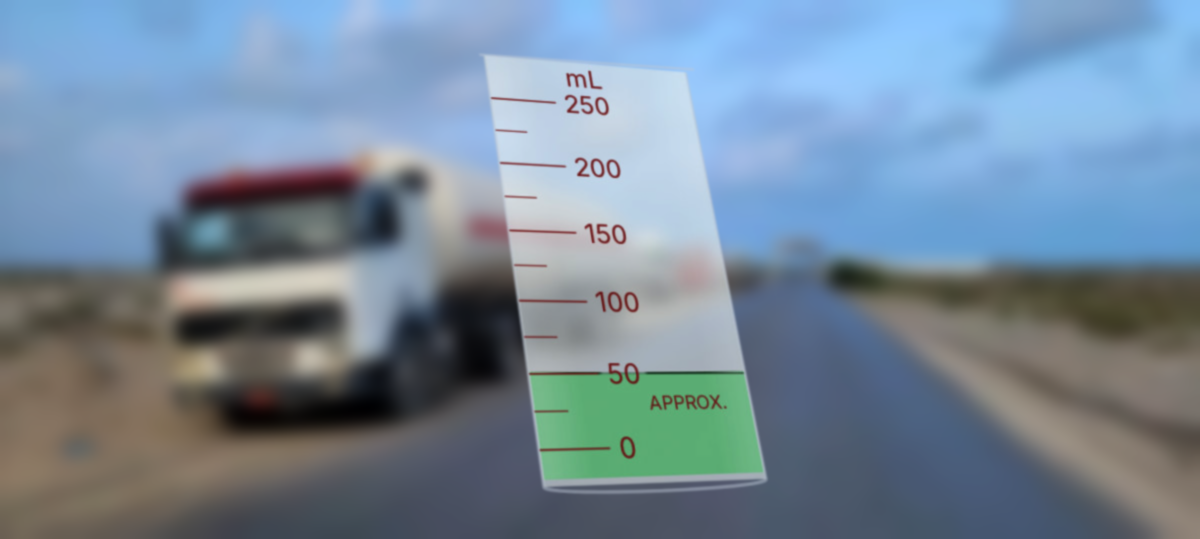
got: 50 mL
